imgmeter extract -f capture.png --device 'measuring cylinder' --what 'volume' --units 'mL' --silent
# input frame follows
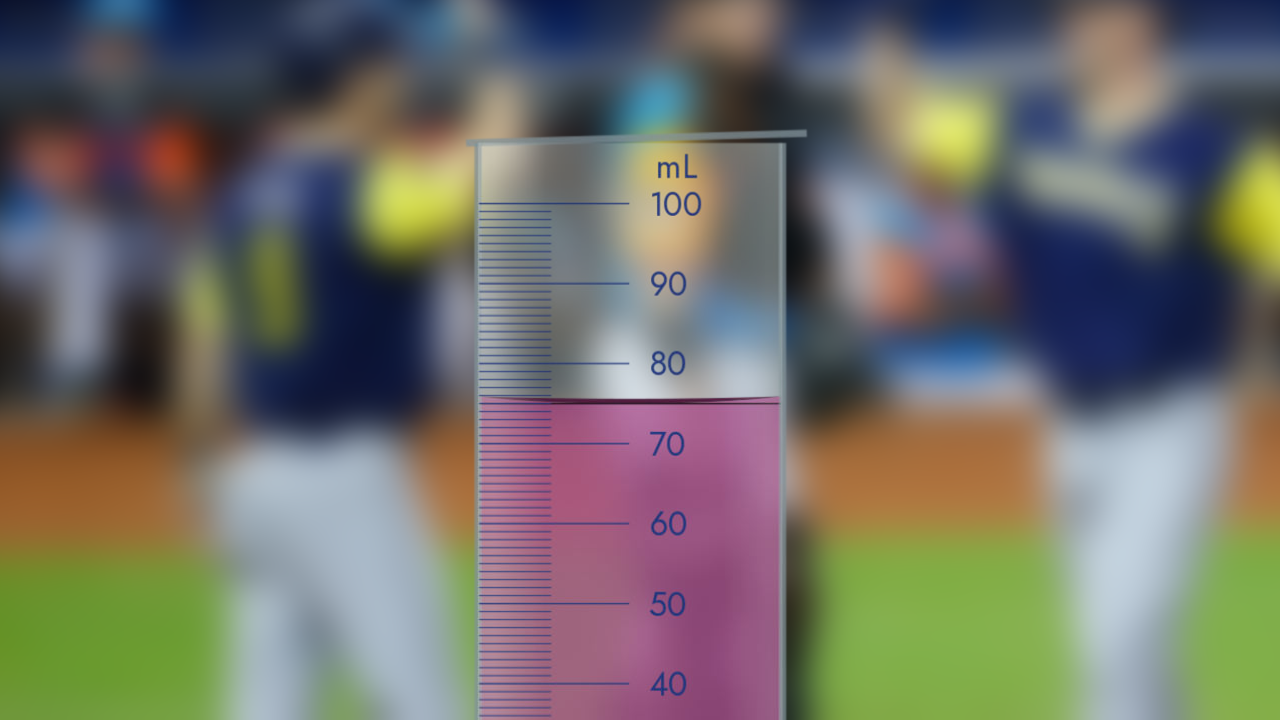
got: 75 mL
